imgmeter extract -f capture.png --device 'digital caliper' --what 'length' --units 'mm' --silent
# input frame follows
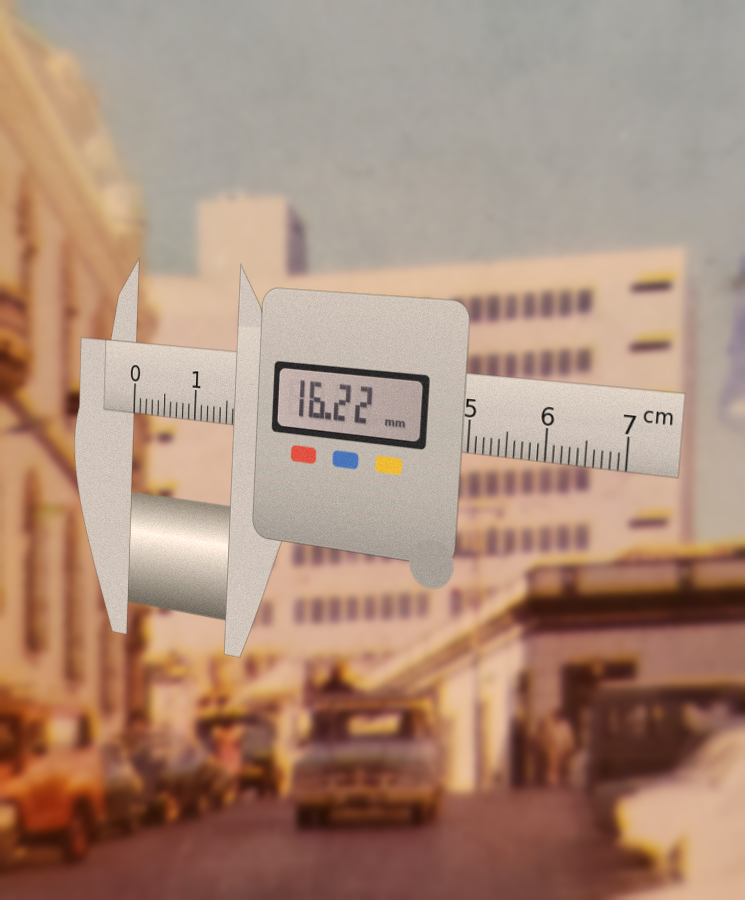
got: 16.22 mm
